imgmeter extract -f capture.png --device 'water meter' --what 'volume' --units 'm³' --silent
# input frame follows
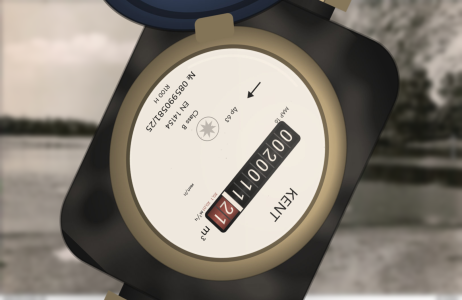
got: 20011.21 m³
